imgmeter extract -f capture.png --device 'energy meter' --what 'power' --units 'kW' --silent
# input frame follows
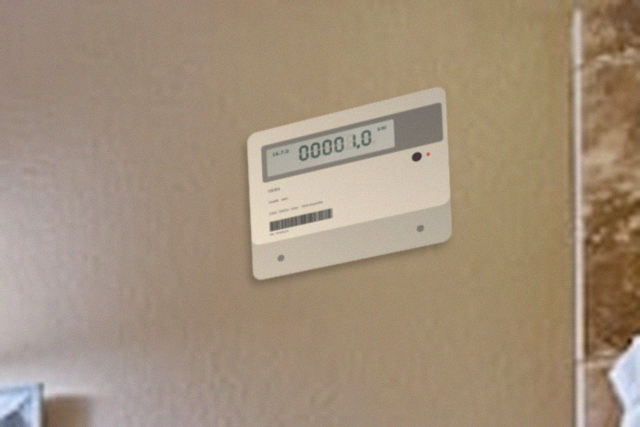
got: 1.0 kW
